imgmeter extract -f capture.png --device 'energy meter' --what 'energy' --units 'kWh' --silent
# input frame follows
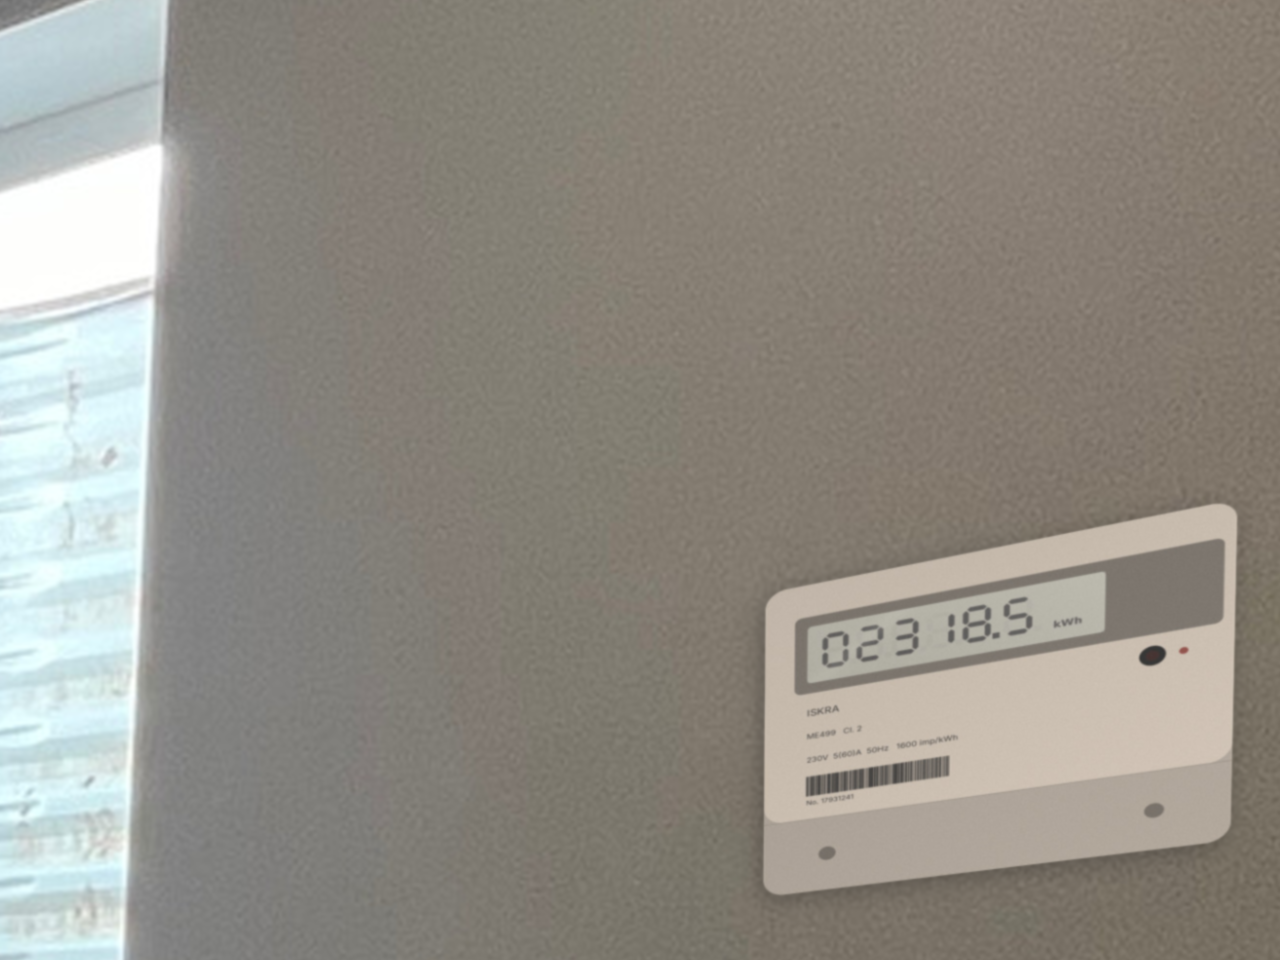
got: 2318.5 kWh
